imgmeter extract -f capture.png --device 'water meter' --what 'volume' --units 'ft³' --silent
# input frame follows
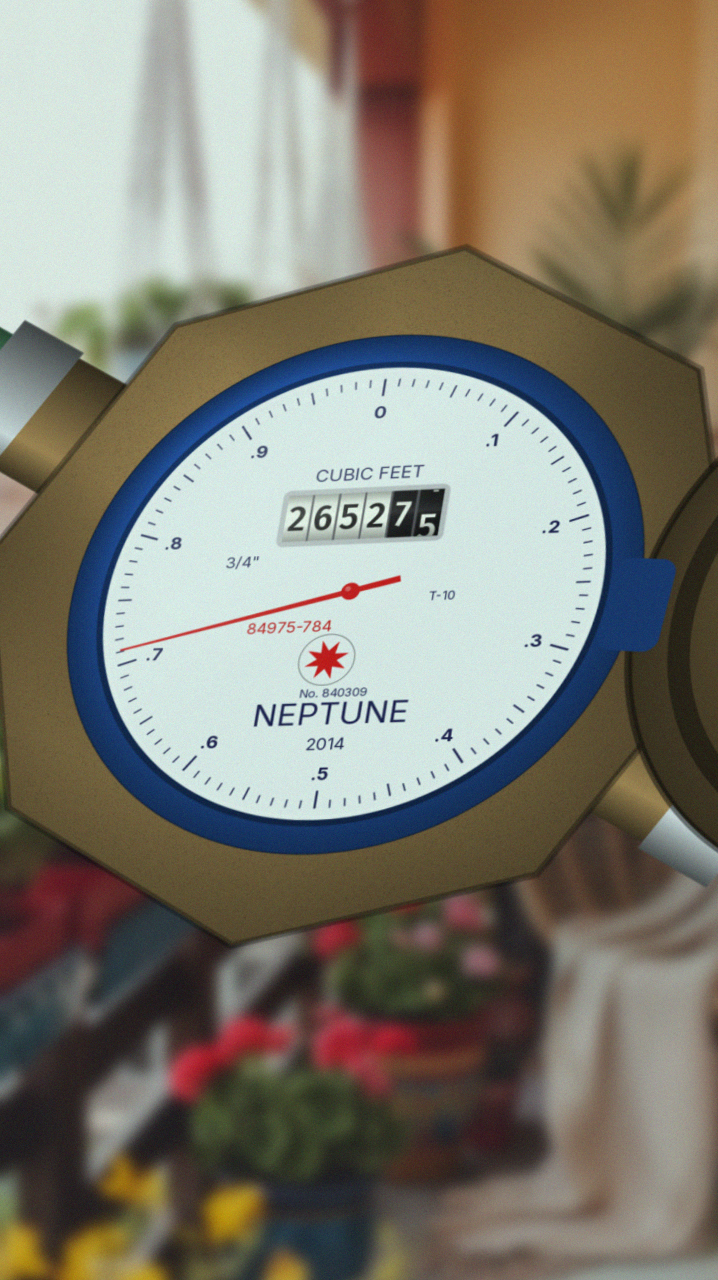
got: 265274.71 ft³
